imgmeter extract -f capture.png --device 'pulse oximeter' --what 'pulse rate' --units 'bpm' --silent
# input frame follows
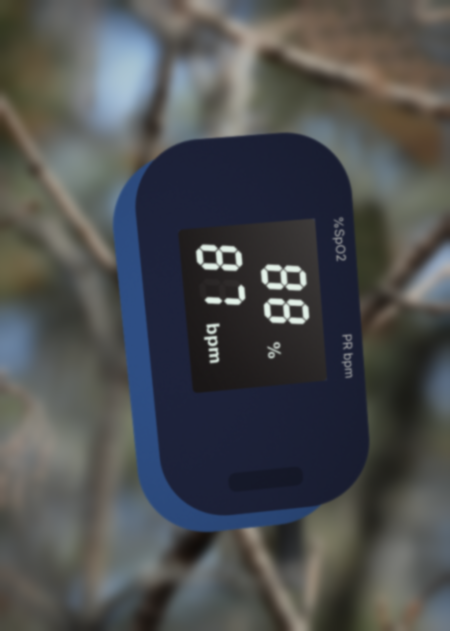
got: 87 bpm
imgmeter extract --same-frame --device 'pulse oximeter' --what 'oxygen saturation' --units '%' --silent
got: 88 %
